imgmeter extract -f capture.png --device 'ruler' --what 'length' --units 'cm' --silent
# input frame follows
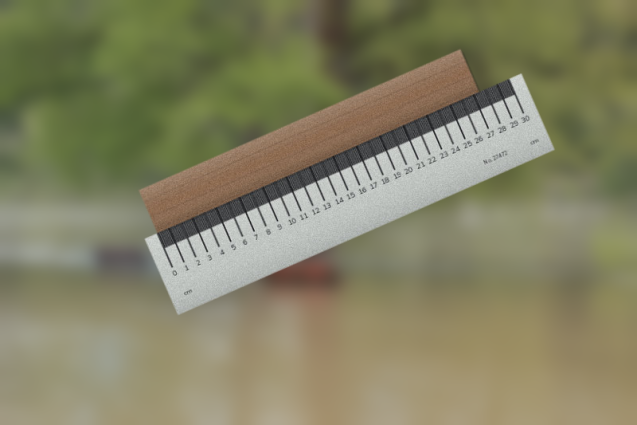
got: 27.5 cm
